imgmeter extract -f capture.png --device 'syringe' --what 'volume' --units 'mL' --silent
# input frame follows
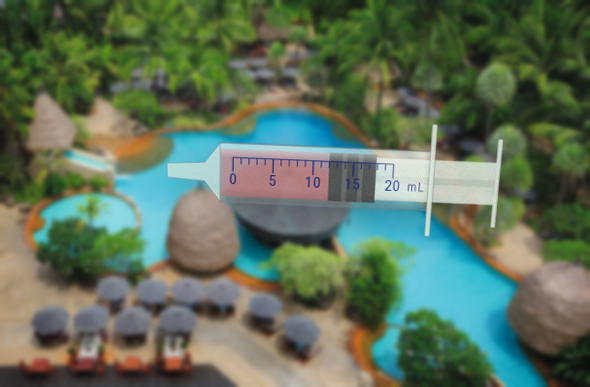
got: 12 mL
